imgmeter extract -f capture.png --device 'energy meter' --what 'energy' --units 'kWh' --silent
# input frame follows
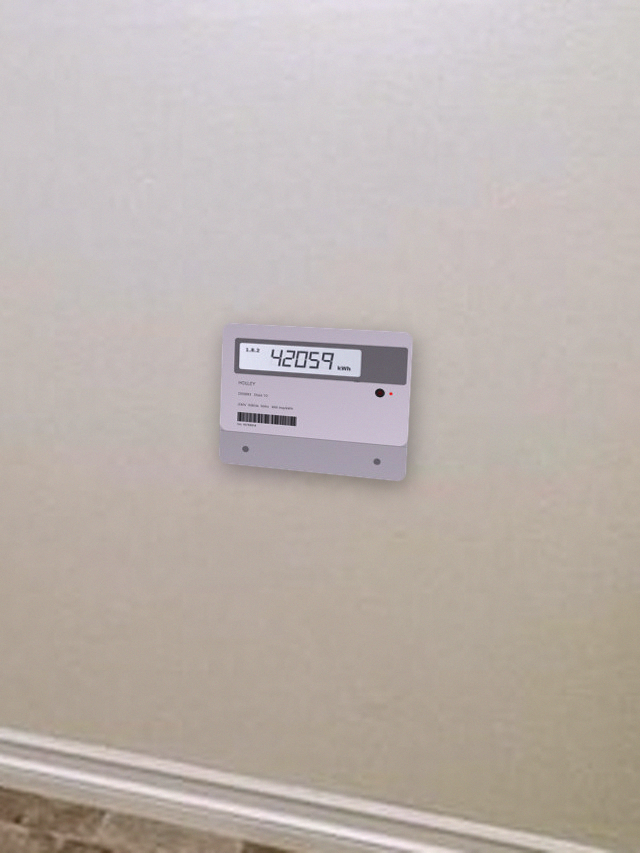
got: 42059 kWh
